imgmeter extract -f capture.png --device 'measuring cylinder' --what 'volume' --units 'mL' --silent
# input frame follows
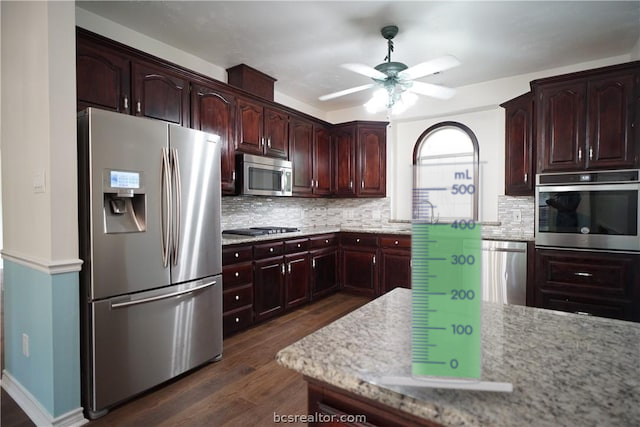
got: 400 mL
